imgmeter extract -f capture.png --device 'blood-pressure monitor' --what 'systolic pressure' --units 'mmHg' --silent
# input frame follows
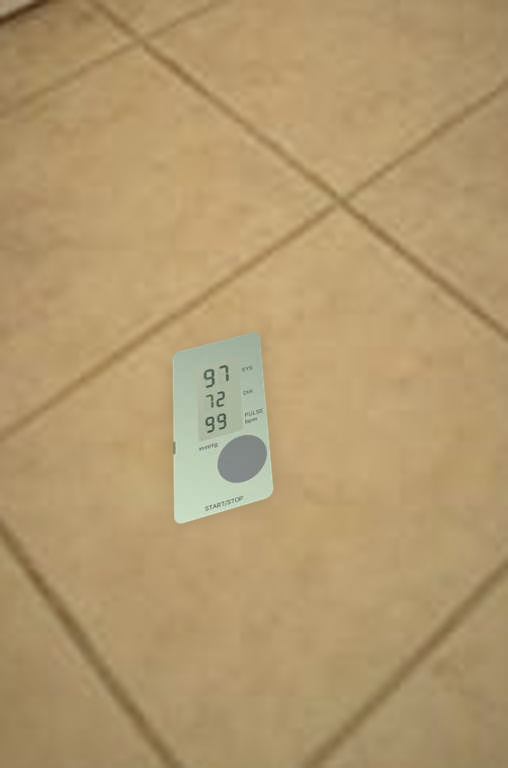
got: 97 mmHg
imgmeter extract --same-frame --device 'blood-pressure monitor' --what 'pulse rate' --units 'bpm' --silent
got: 99 bpm
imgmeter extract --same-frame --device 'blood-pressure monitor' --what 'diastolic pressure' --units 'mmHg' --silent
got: 72 mmHg
